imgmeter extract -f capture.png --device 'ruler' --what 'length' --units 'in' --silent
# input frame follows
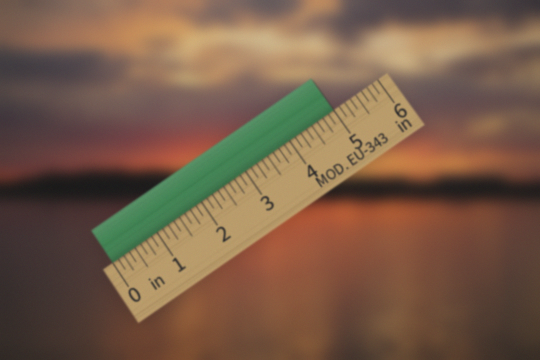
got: 5 in
